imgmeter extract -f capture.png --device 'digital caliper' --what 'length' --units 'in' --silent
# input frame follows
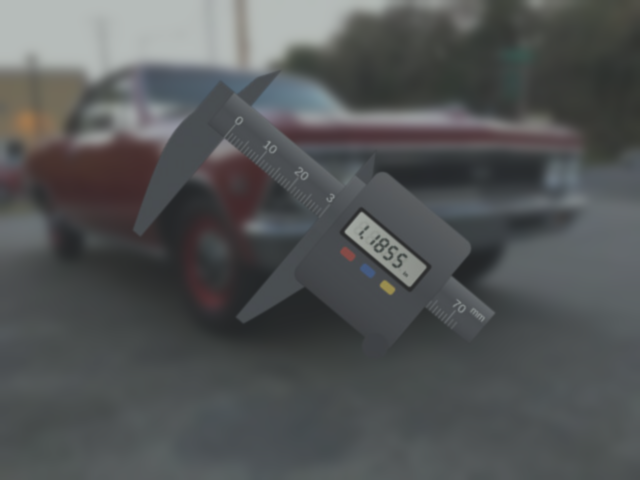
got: 1.1855 in
